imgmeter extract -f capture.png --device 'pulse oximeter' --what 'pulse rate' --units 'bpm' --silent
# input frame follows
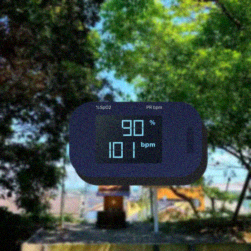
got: 101 bpm
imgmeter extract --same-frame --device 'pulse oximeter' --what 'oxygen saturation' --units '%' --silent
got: 90 %
